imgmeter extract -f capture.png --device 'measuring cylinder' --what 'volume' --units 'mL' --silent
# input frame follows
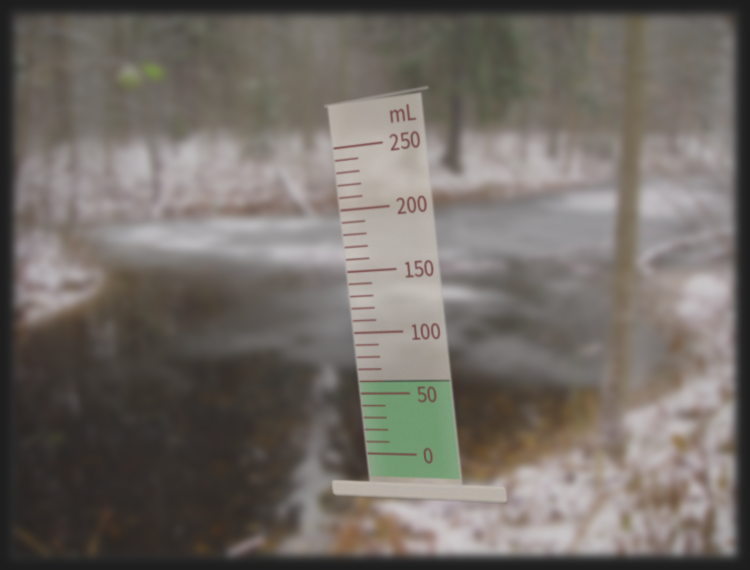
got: 60 mL
